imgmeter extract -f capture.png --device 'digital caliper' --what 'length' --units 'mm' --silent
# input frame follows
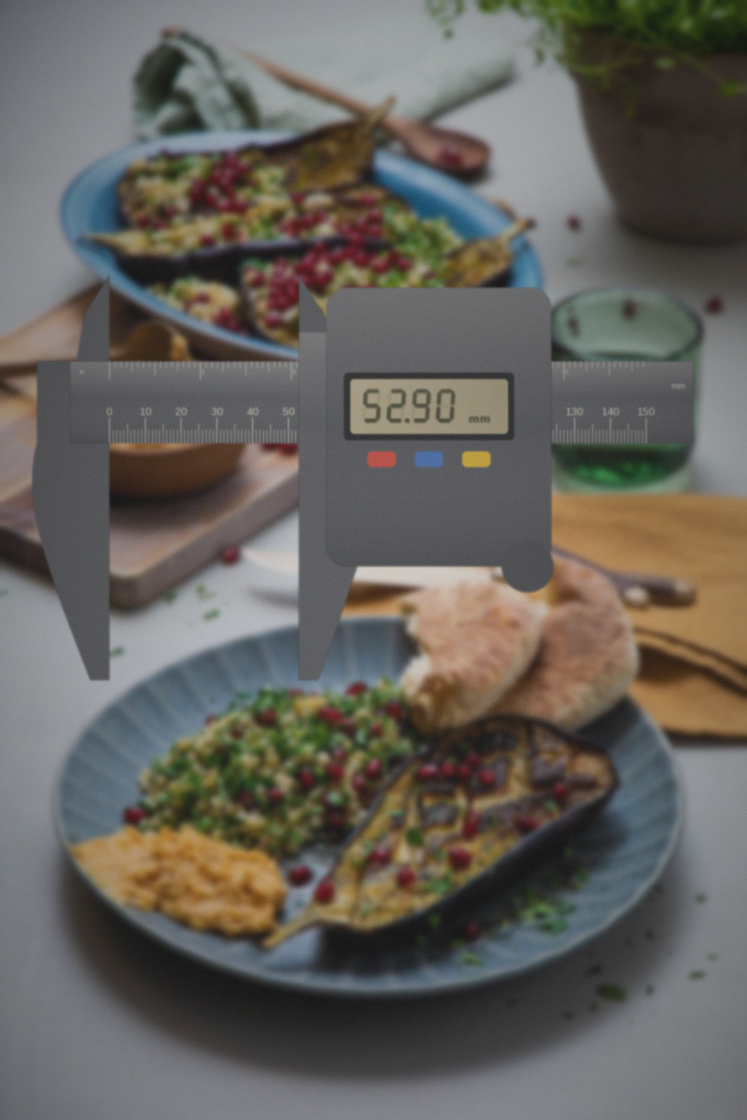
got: 52.90 mm
